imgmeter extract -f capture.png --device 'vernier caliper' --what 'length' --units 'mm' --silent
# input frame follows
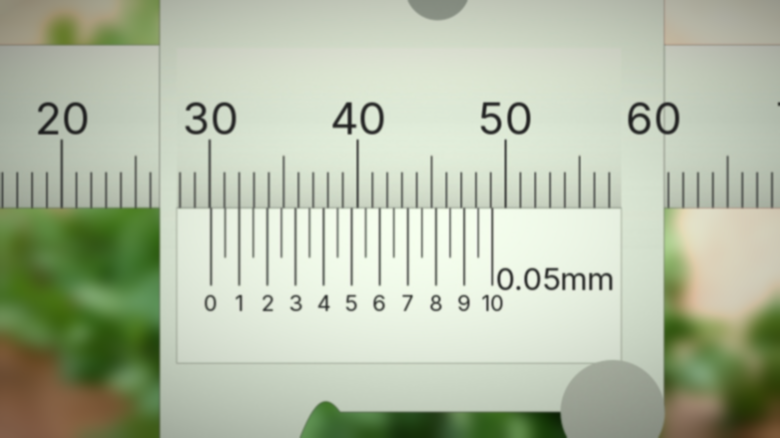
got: 30.1 mm
